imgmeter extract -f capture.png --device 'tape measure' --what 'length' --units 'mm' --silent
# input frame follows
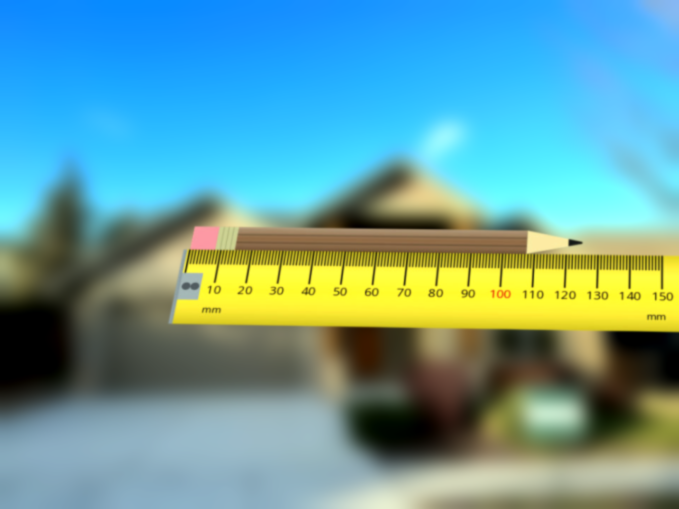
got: 125 mm
